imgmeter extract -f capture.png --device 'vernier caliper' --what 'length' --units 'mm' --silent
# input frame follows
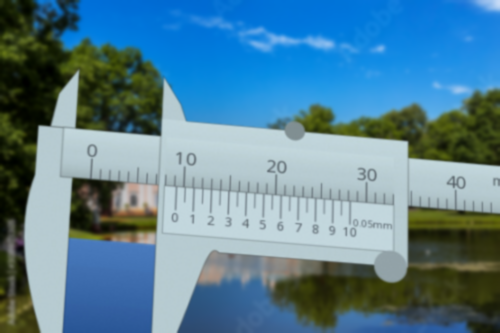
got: 9.2 mm
